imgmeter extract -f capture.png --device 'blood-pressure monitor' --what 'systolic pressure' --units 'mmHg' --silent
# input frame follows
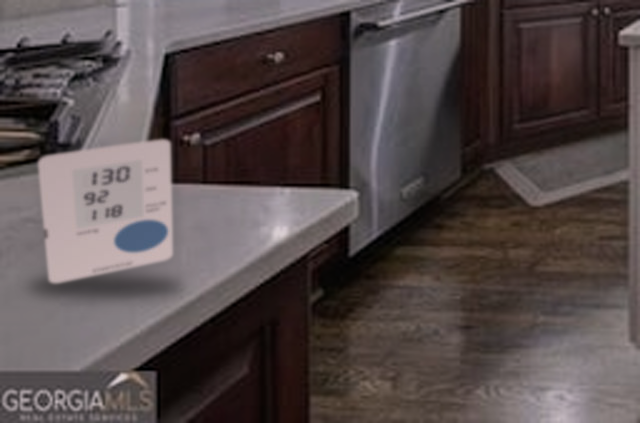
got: 130 mmHg
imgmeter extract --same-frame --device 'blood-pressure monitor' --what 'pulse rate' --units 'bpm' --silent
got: 118 bpm
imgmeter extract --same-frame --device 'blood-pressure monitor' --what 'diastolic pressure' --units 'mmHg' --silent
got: 92 mmHg
